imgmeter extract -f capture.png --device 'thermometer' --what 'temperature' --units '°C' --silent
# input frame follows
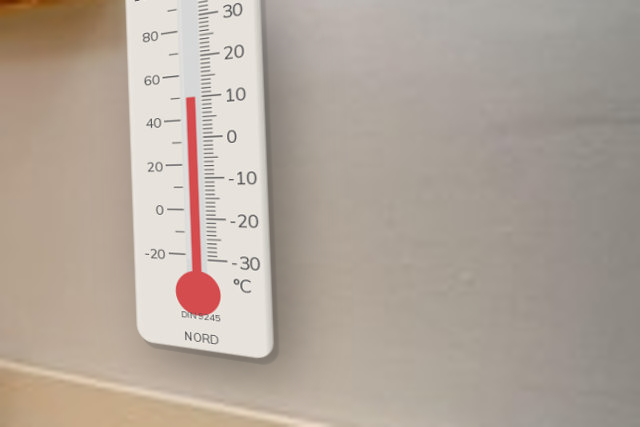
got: 10 °C
